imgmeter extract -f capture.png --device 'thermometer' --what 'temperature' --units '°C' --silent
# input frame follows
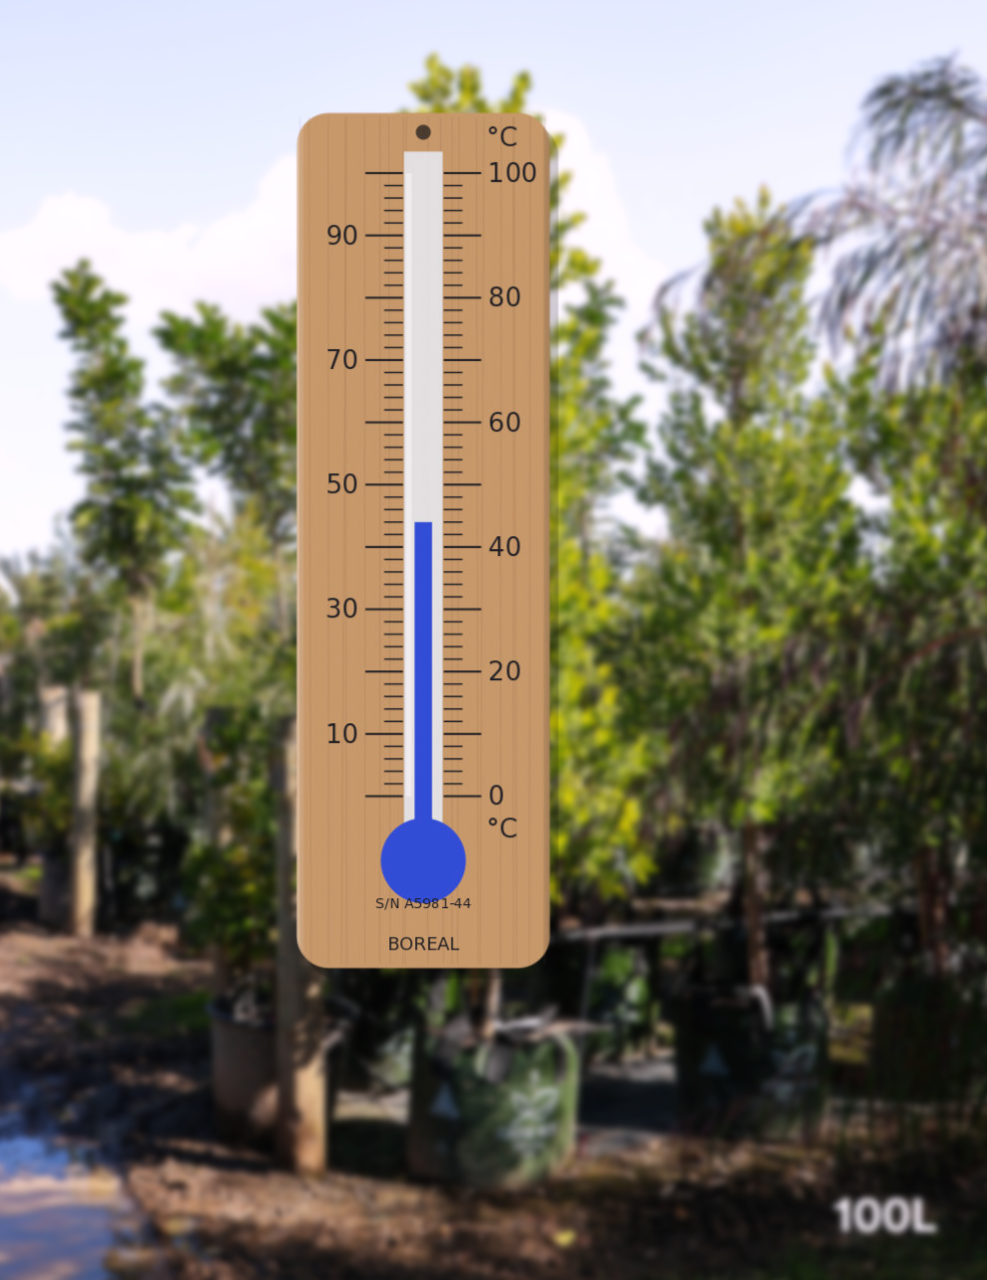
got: 44 °C
